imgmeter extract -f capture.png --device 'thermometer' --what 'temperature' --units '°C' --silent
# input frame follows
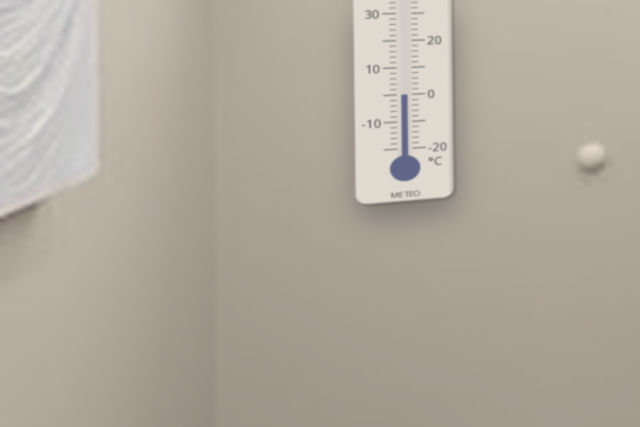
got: 0 °C
